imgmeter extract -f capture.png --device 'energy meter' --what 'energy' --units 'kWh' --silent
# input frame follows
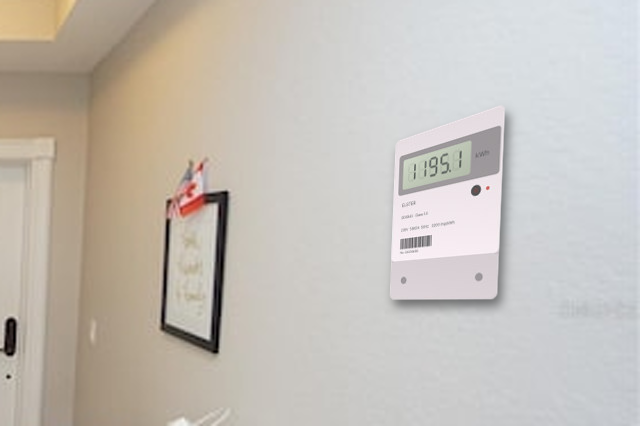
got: 1195.1 kWh
